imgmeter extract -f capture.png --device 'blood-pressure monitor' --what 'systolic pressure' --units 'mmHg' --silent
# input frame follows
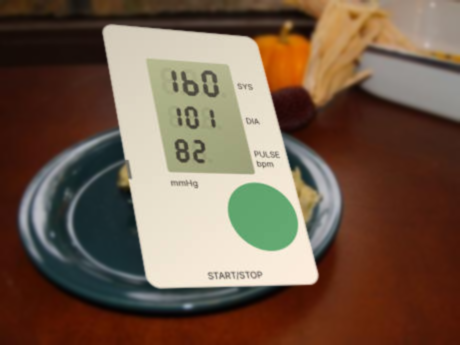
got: 160 mmHg
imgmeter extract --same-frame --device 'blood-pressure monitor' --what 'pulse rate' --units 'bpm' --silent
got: 82 bpm
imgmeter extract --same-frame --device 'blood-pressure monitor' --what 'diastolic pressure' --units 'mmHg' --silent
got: 101 mmHg
